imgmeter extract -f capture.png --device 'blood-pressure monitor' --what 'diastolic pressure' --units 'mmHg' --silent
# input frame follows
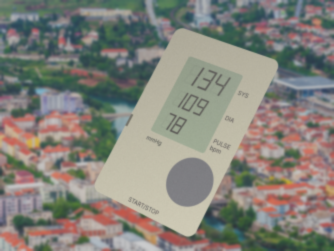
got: 109 mmHg
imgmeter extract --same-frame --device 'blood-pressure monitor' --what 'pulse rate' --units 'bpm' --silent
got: 78 bpm
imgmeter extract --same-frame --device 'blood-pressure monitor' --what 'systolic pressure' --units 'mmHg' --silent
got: 134 mmHg
